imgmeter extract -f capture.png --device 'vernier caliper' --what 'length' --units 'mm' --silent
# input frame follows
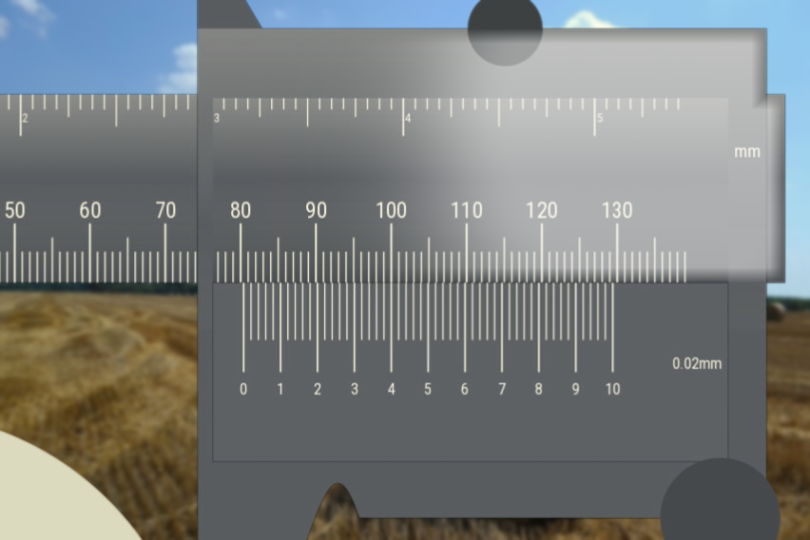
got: 80.4 mm
